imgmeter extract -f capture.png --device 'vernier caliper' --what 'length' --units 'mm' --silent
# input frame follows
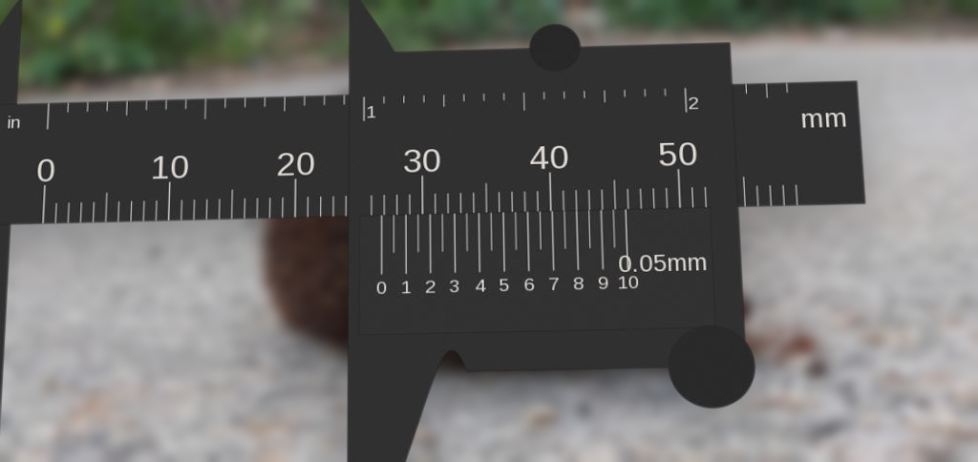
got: 26.8 mm
